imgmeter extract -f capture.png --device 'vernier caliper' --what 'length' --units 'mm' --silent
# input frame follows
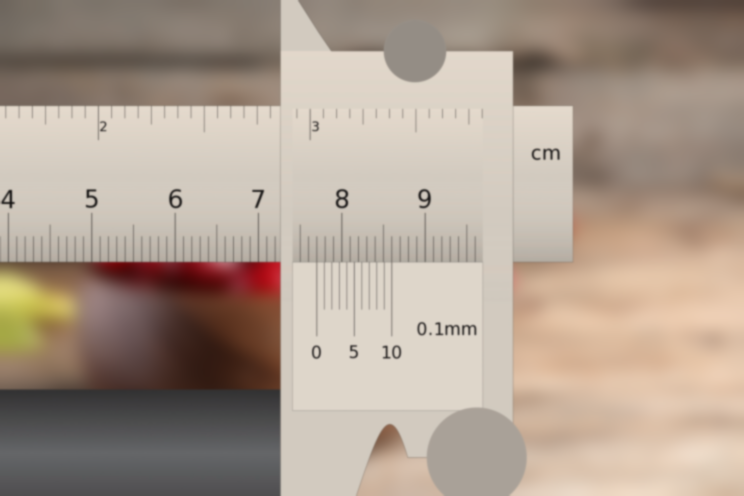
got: 77.0 mm
